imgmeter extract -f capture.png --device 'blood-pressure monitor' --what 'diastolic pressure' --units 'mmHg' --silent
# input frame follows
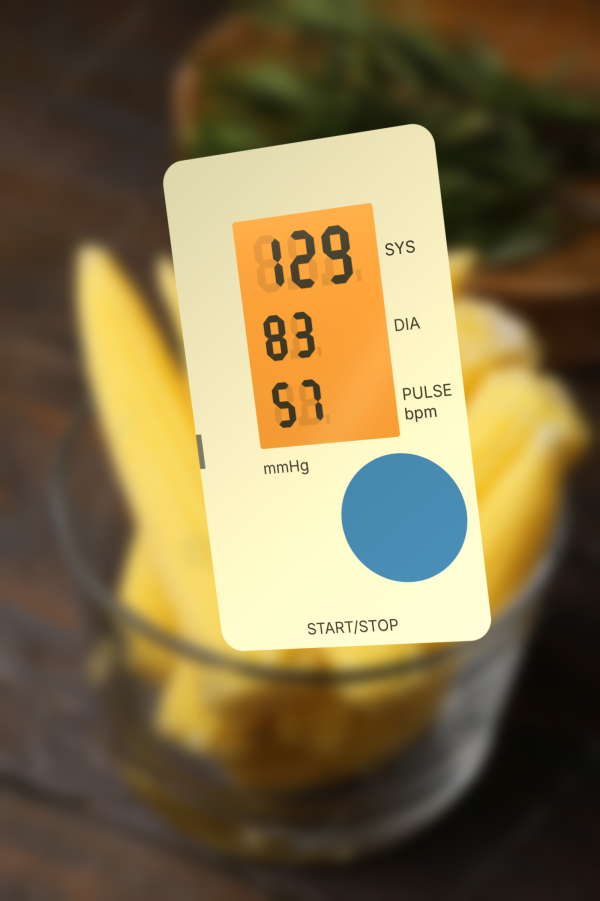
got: 83 mmHg
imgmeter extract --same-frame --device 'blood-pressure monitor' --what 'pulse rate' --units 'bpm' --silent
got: 57 bpm
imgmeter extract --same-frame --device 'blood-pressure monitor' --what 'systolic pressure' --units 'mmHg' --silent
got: 129 mmHg
